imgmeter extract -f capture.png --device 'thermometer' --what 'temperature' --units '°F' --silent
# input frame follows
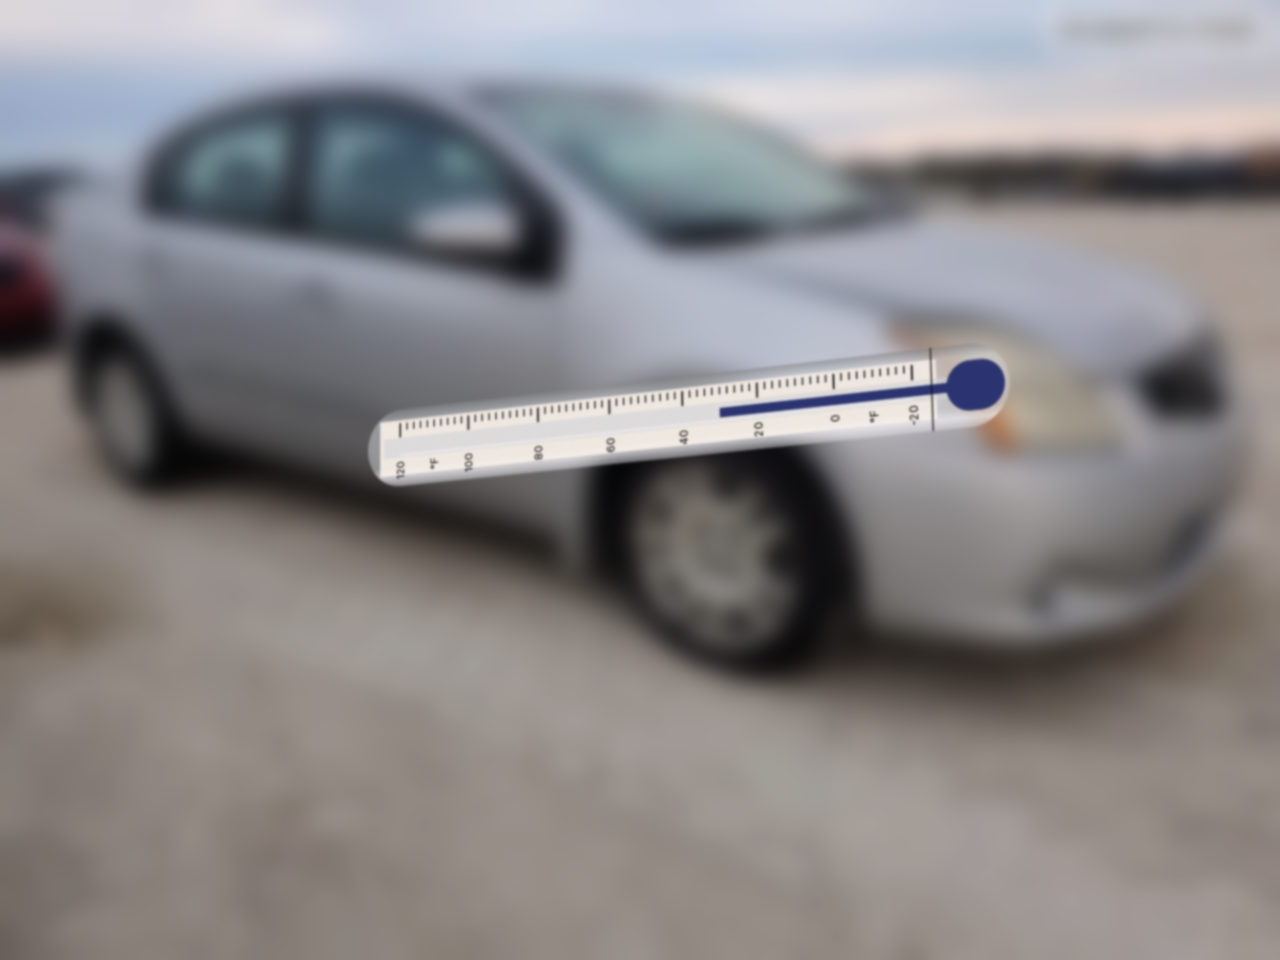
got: 30 °F
